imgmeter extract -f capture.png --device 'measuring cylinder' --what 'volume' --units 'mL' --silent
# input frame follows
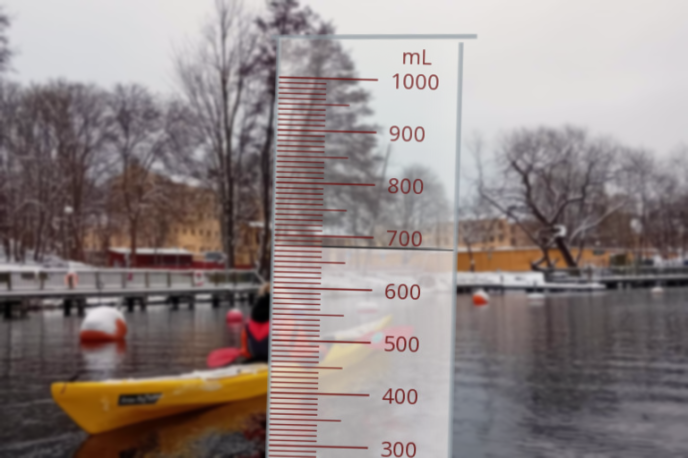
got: 680 mL
